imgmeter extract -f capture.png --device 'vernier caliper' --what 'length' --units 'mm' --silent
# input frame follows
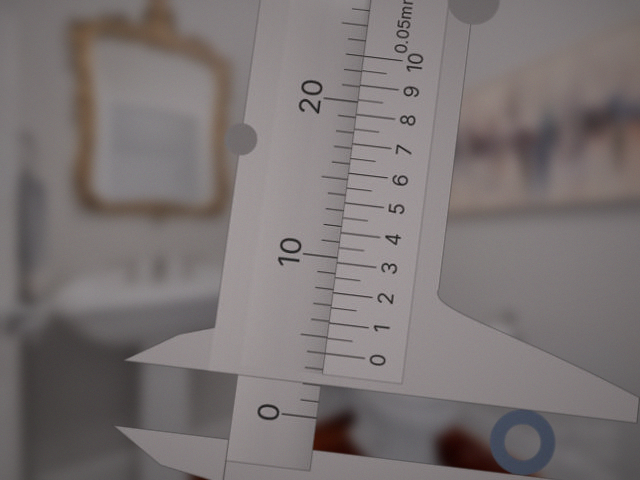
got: 4.0 mm
